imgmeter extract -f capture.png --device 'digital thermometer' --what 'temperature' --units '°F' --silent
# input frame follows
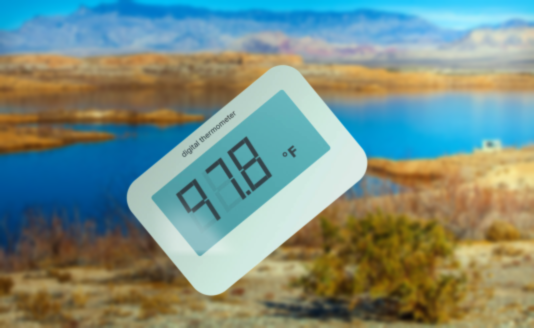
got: 97.8 °F
